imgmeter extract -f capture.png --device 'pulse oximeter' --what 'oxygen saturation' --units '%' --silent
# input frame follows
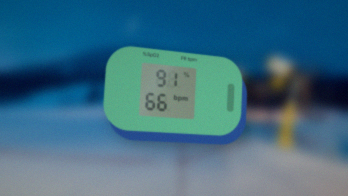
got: 91 %
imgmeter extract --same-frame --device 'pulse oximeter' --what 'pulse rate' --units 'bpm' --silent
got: 66 bpm
